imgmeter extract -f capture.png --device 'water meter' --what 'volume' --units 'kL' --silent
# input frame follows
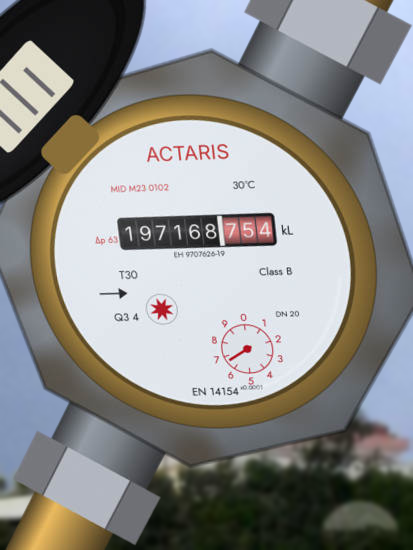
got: 197168.7546 kL
